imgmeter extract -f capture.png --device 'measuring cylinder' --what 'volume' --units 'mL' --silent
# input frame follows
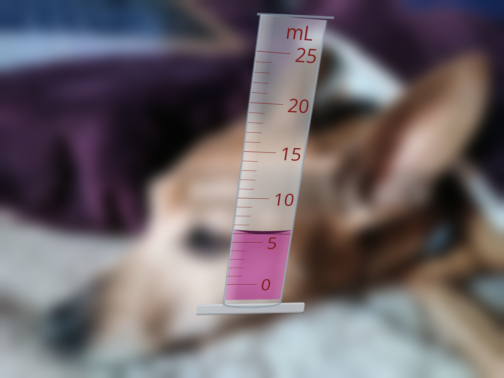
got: 6 mL
